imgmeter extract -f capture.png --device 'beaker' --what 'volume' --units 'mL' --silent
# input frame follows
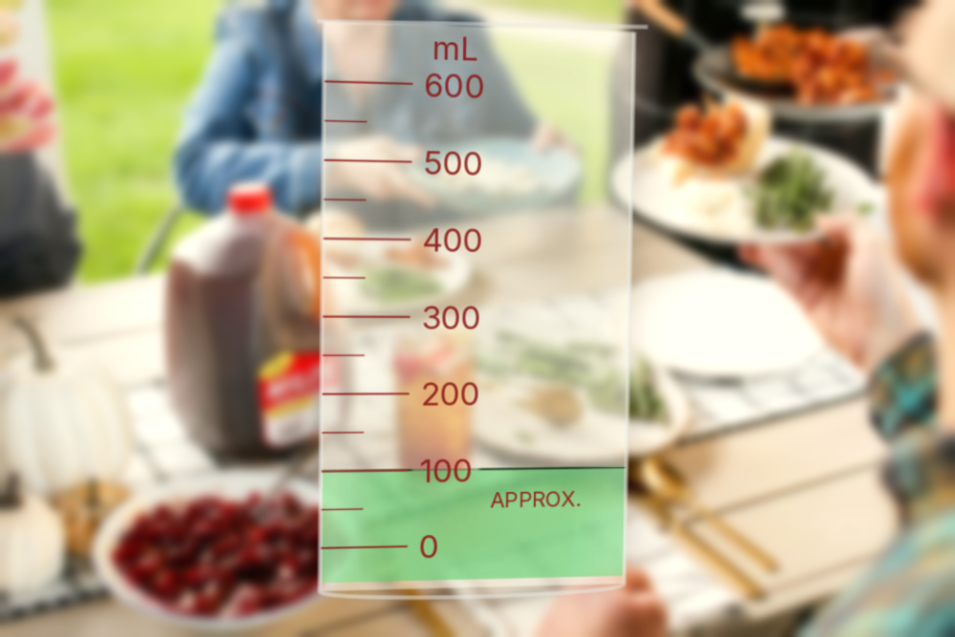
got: 100 mL
